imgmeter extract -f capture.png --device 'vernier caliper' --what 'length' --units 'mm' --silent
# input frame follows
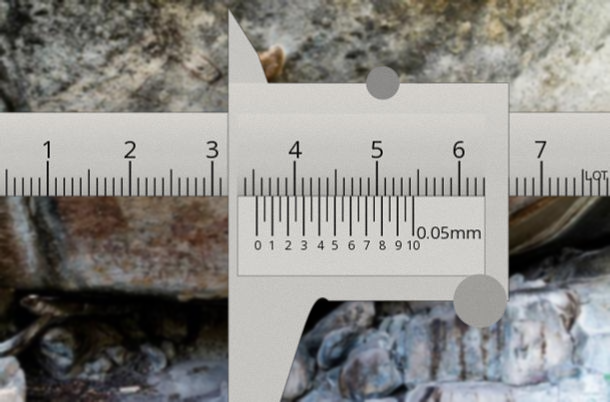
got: 35.4 mm
